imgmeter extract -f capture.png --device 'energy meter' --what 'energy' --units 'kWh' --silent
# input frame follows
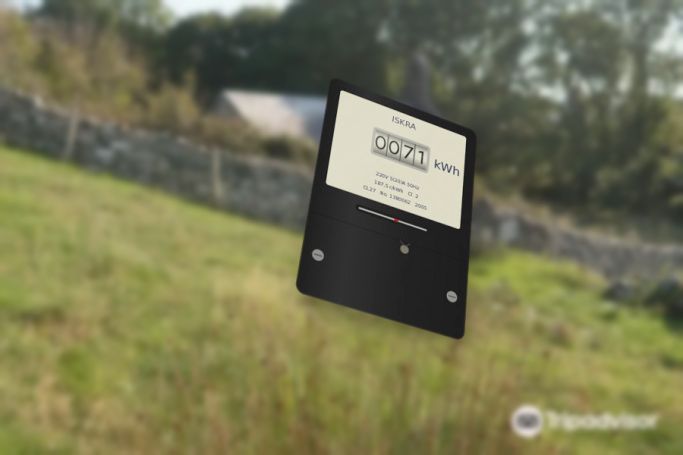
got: 71 kWh
